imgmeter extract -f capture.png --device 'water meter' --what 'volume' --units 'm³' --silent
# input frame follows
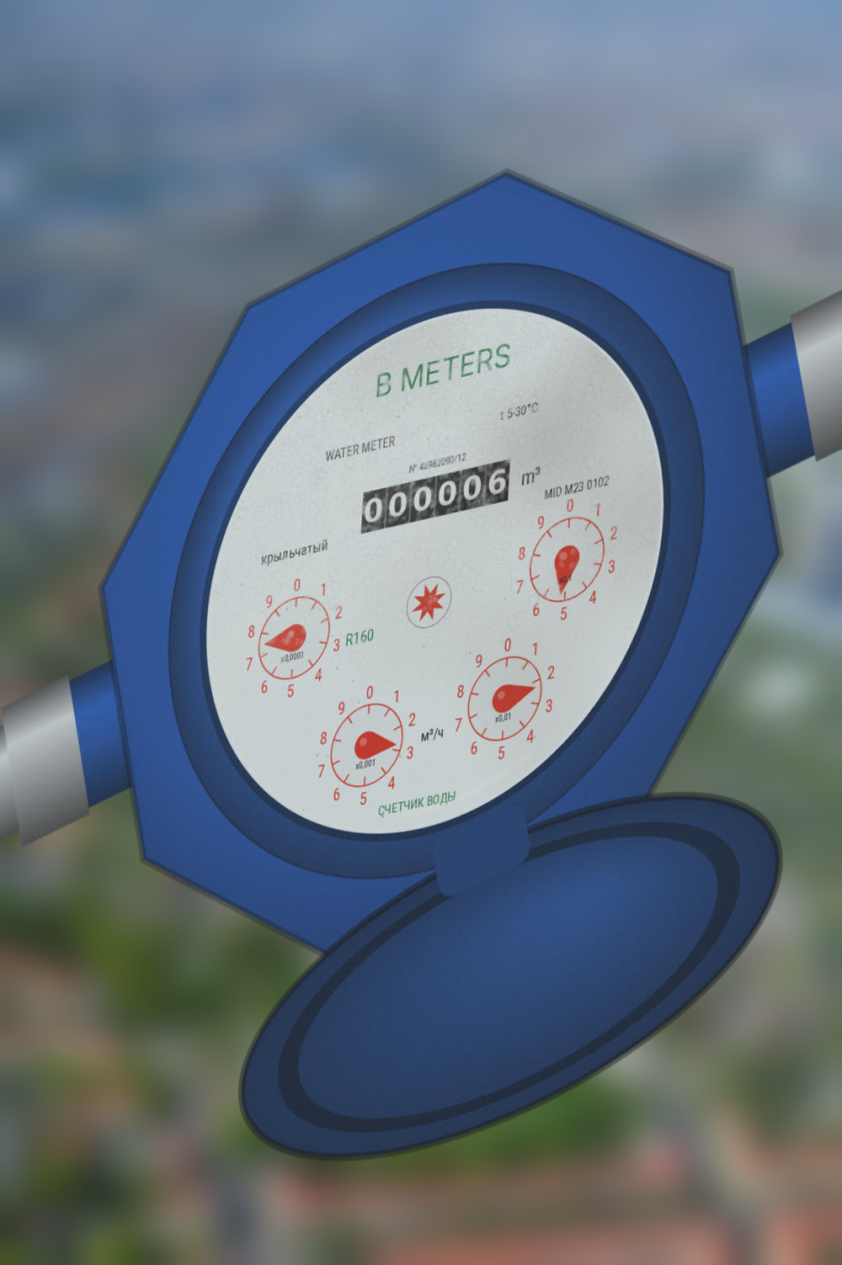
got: 6.5227 m³
